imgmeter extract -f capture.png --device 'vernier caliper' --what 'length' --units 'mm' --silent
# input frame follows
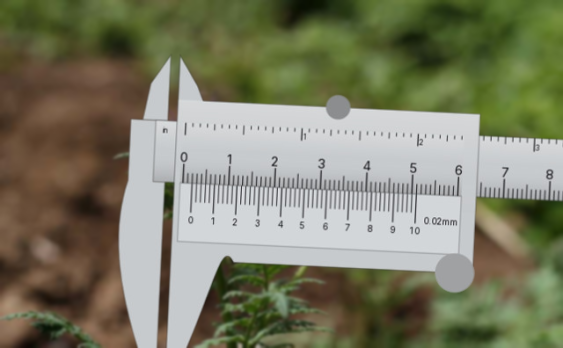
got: 2.0 mm
